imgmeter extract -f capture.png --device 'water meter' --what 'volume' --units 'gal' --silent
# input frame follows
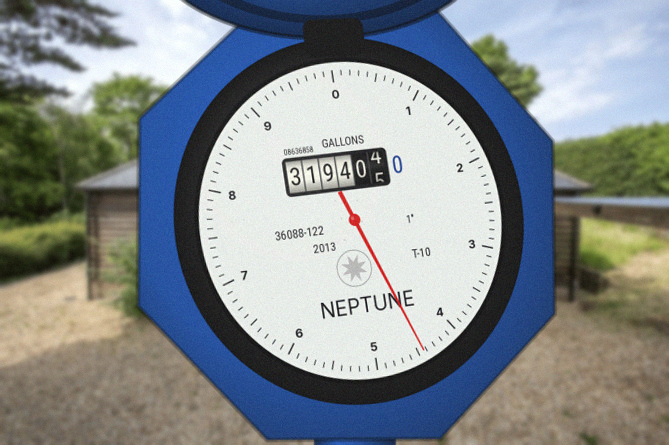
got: 3194044.4 gal
